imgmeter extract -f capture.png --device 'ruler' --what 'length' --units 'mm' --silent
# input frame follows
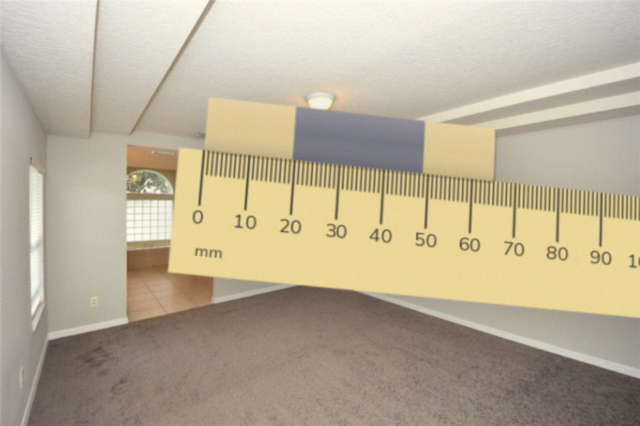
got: 65 mm
